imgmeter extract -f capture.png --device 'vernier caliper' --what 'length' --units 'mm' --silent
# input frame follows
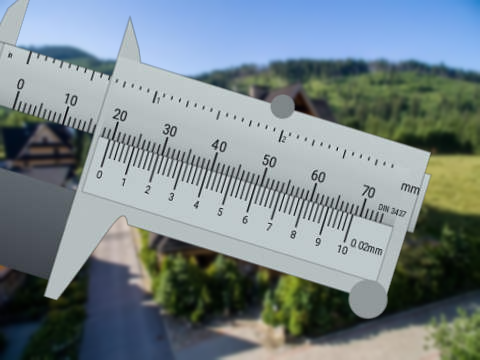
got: 19.5 mm
